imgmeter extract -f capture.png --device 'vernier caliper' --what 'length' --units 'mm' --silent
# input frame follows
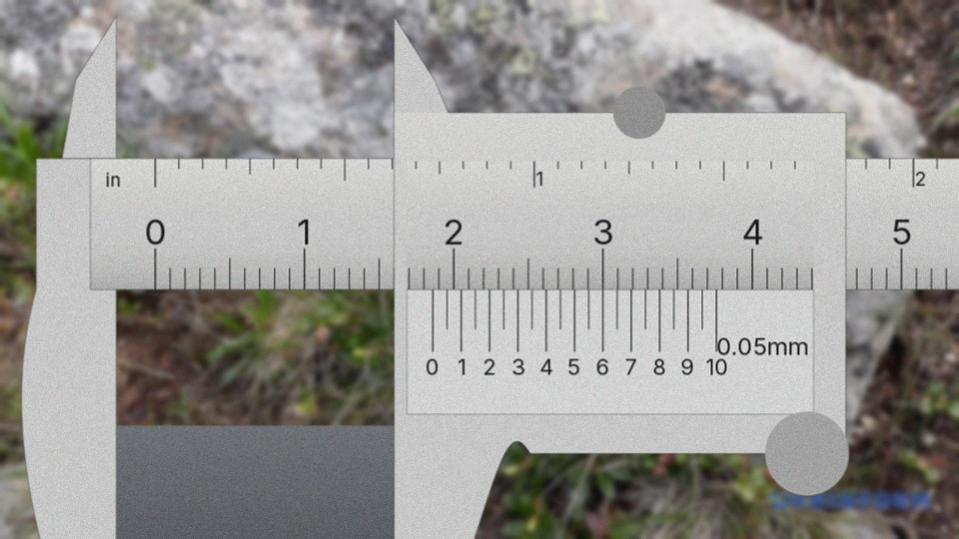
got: 18.6 mm
